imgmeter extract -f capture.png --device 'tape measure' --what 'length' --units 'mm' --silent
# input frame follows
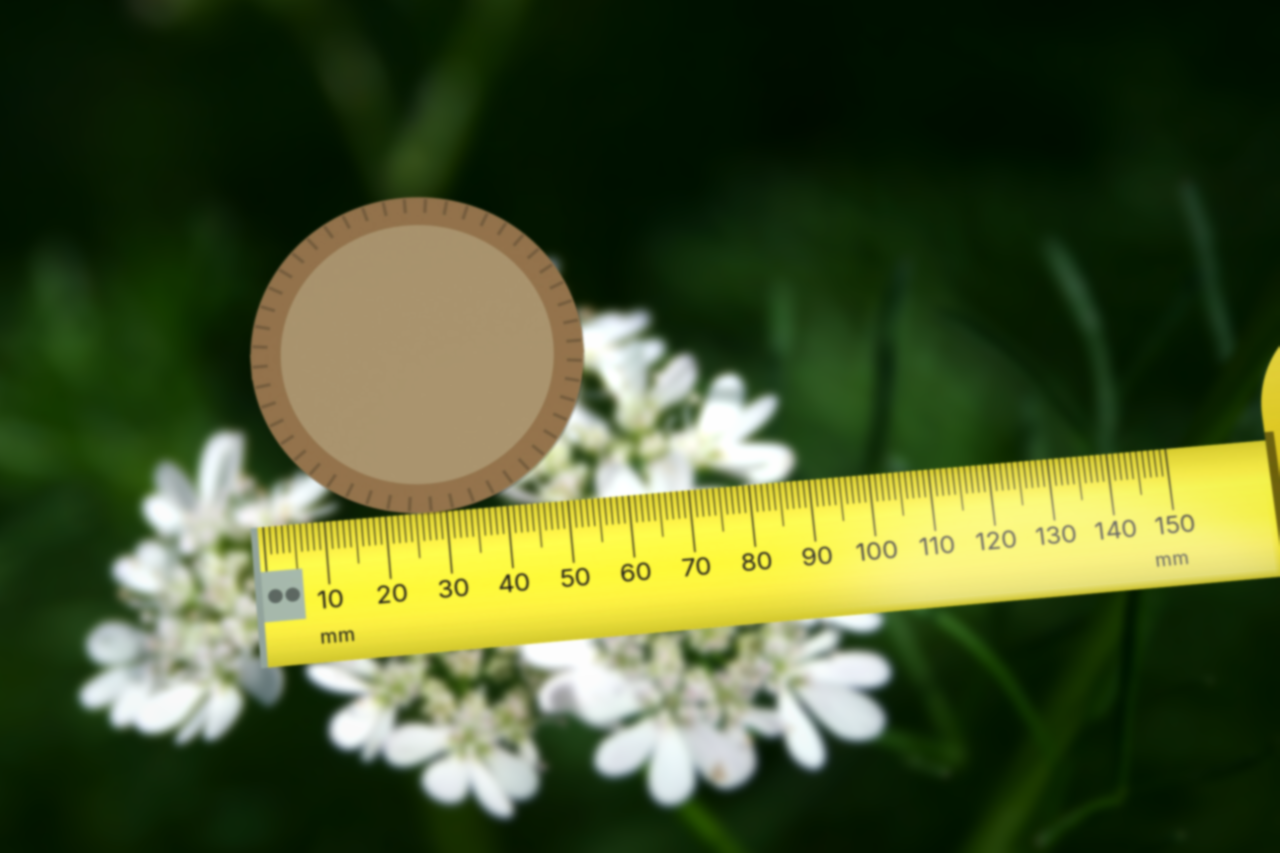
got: 55 mm
